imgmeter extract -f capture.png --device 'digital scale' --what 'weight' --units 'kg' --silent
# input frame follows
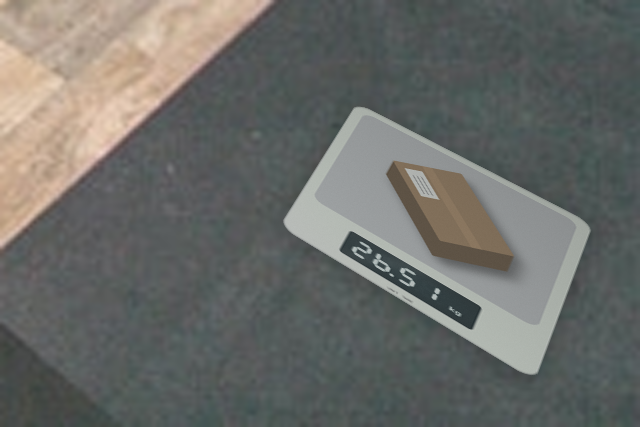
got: 26.51 kg
